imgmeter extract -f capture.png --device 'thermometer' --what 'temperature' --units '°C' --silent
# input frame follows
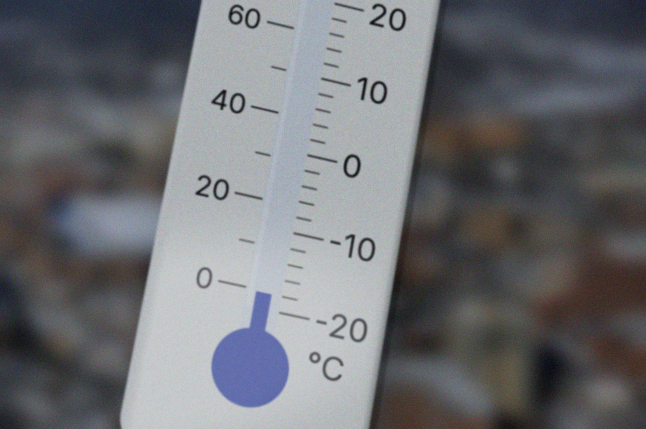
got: -18 °C
